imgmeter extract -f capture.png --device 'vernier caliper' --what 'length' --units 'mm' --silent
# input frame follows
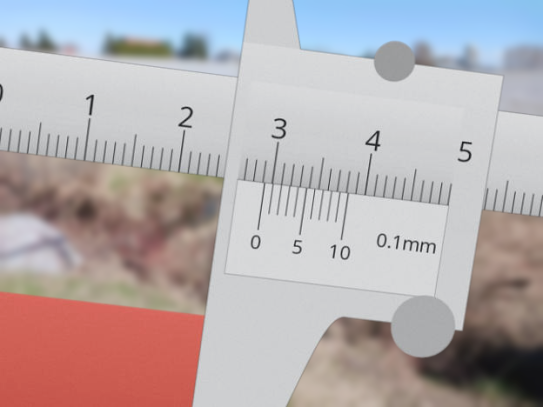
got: 29.2 mm
